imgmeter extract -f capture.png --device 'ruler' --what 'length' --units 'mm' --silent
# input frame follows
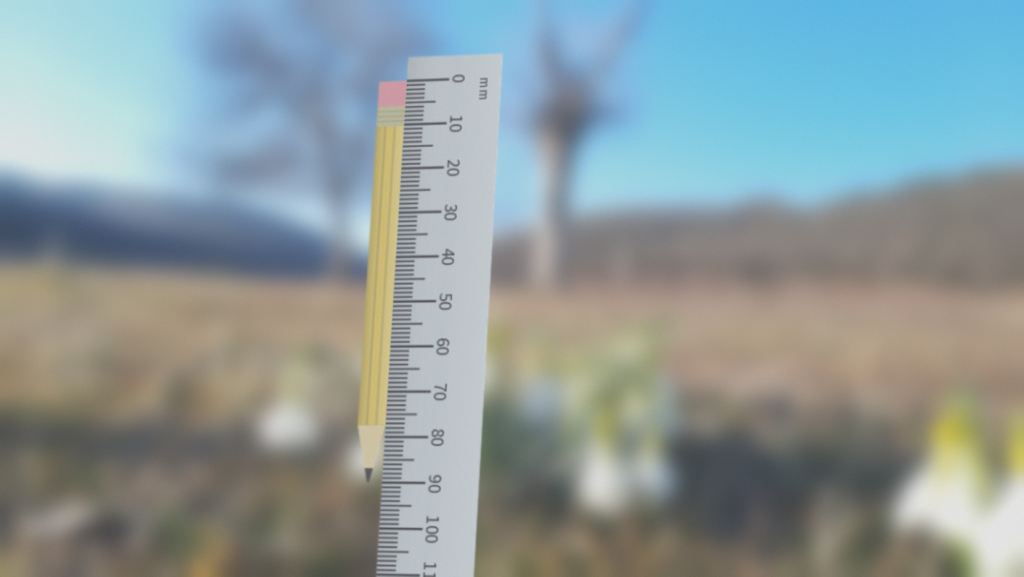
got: 90 mm
